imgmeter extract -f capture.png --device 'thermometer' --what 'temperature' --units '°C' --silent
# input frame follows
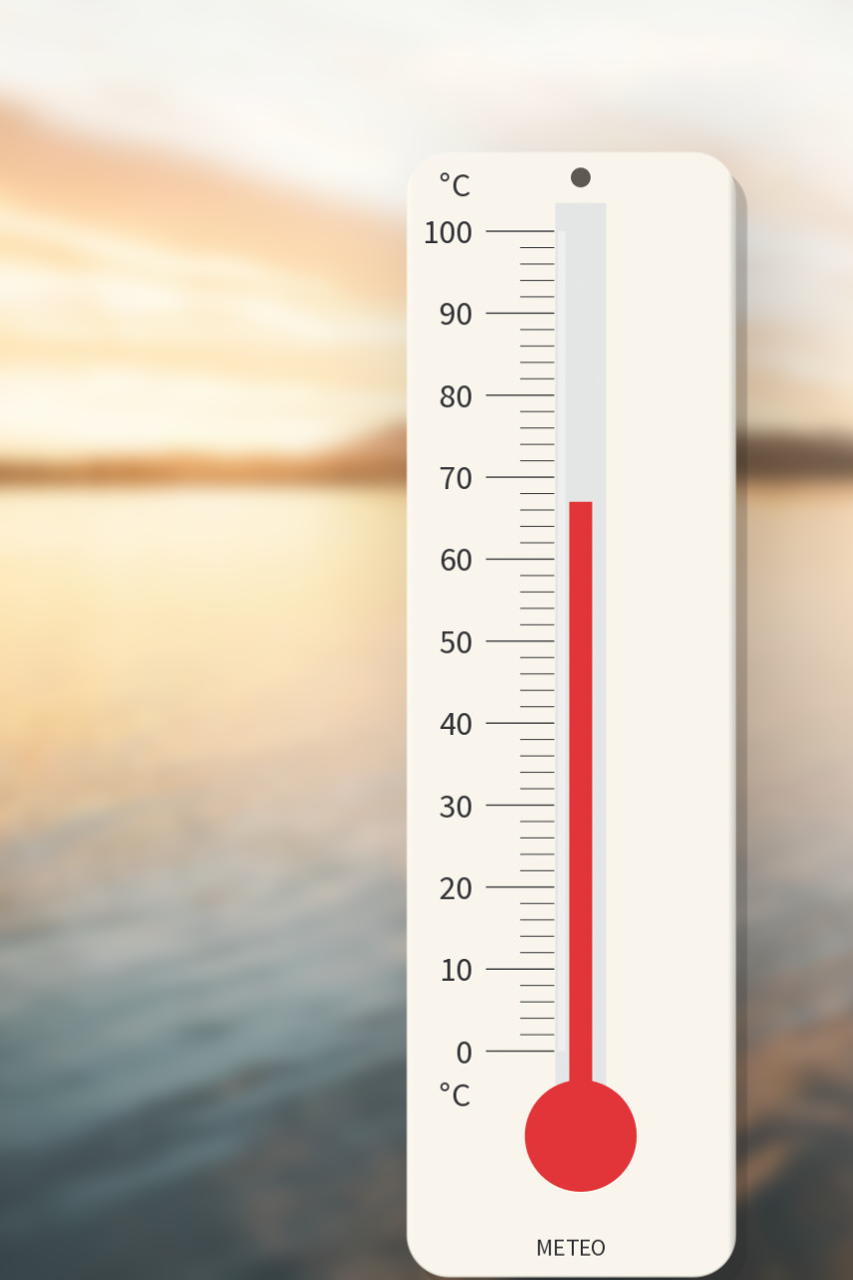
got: 67 °C
